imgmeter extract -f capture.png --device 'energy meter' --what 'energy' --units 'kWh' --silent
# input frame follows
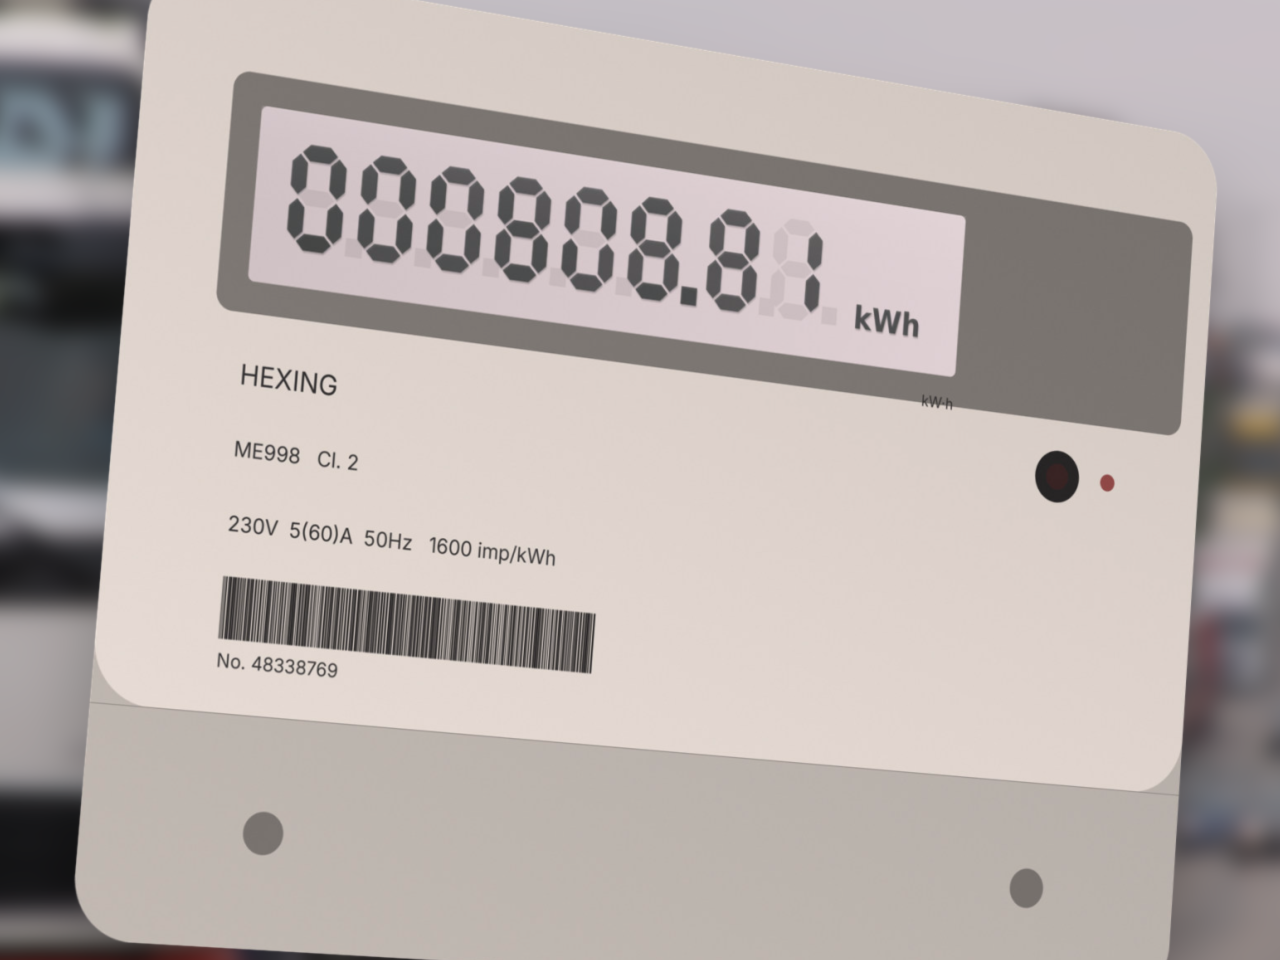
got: 808.81 kWh
